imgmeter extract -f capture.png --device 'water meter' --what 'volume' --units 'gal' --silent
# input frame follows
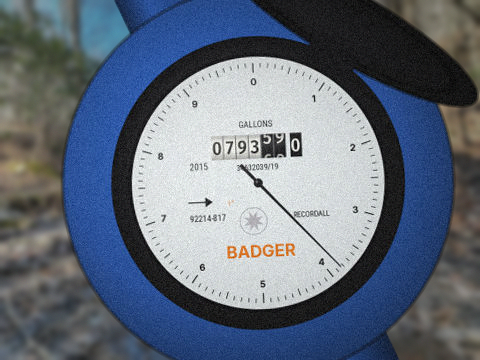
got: 793593.8 gal
